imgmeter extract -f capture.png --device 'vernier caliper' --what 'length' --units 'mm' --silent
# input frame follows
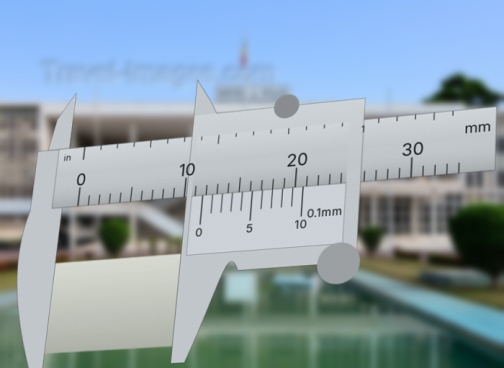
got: 11.7 mm
